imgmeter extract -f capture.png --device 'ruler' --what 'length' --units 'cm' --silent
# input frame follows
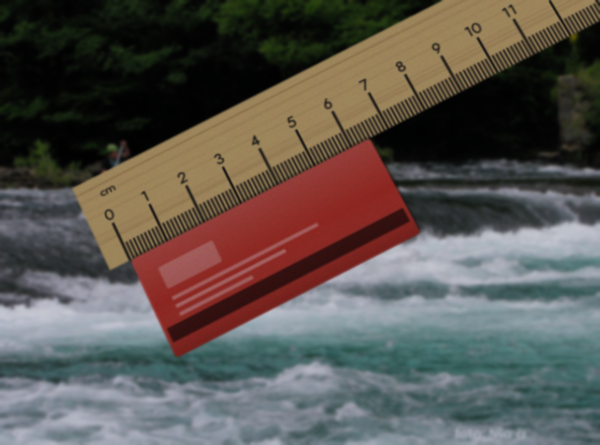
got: 6.5 cm
